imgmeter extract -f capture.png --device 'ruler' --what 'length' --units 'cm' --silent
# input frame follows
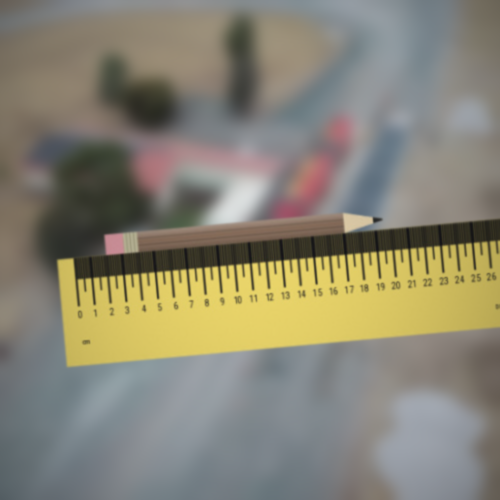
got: 17.5 cm
